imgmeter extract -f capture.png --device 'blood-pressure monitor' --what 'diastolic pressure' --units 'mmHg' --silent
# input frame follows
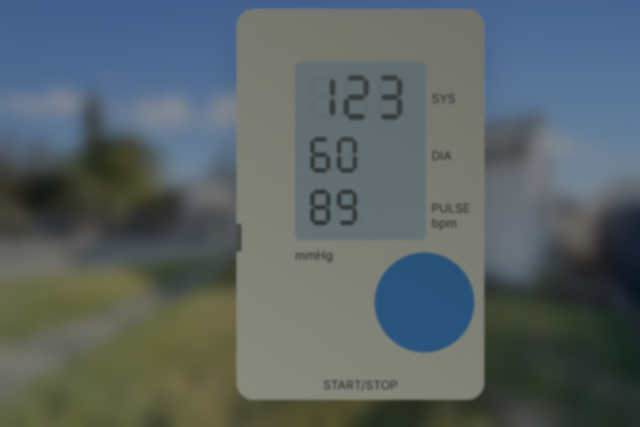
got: 60 mmHg
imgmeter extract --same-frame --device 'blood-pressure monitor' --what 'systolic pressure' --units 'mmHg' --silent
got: 123 mmHg
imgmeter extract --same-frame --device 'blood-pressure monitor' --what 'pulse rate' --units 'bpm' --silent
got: 89 bpm
